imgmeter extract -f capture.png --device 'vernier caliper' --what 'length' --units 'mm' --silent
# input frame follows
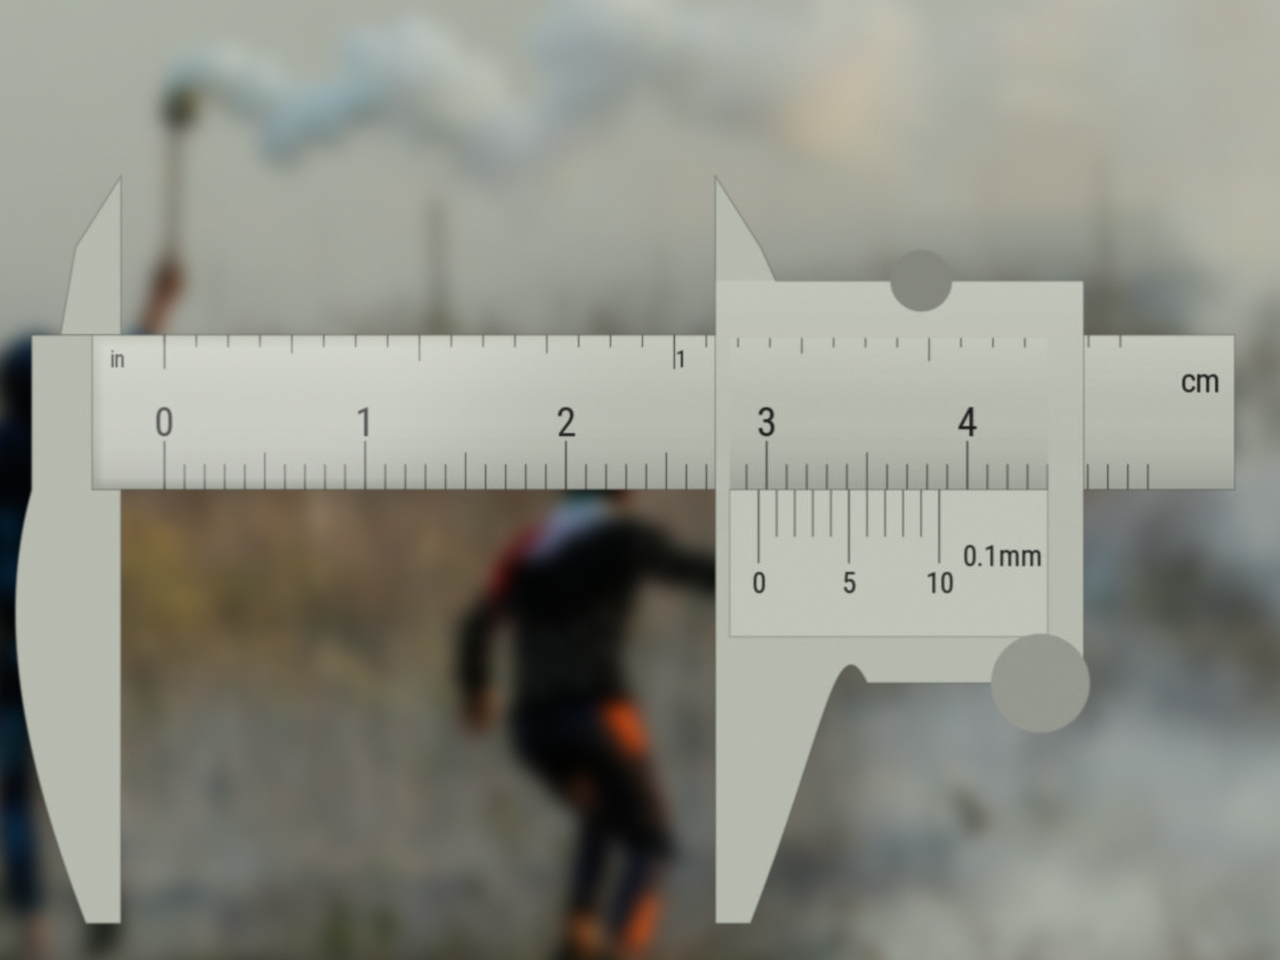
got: 29.6 mm
